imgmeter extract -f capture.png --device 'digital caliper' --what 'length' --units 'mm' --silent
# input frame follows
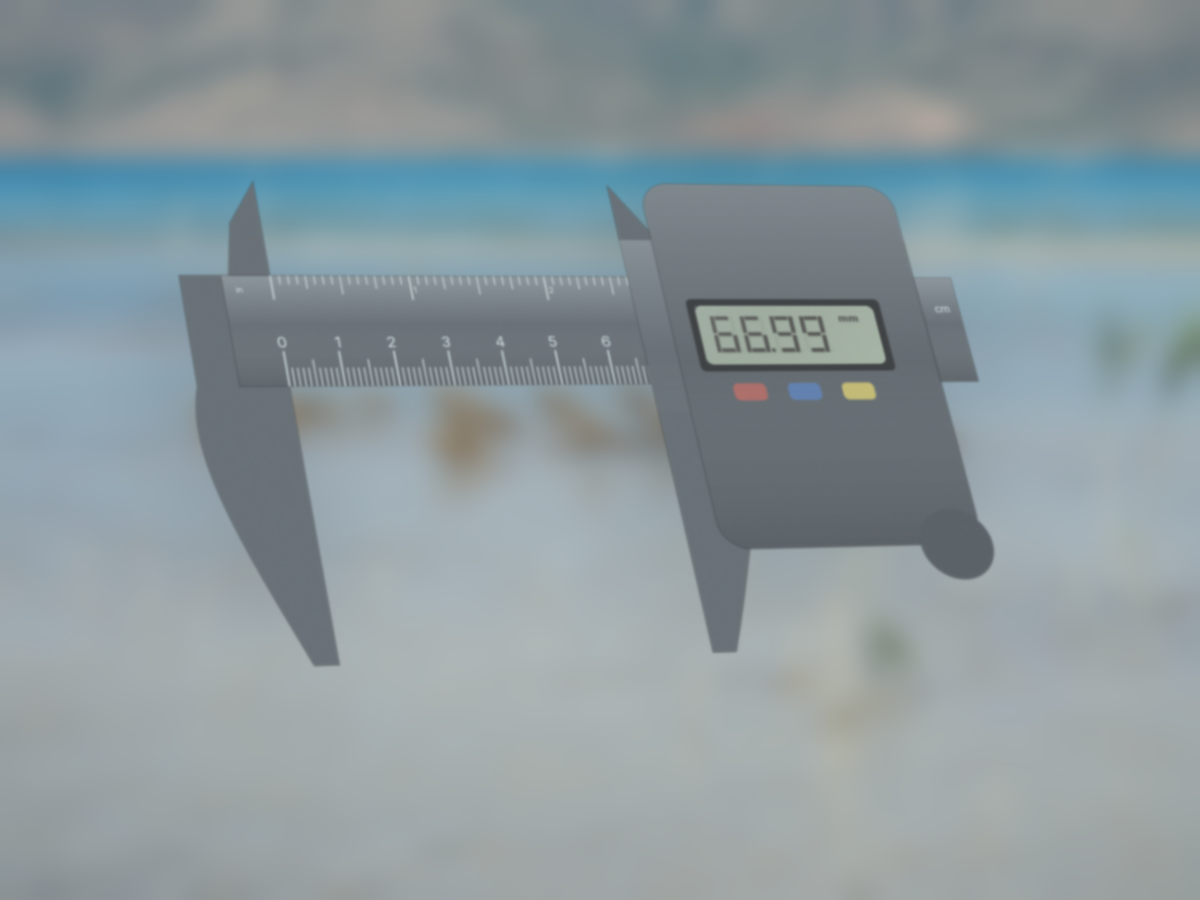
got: 66.99 mm
